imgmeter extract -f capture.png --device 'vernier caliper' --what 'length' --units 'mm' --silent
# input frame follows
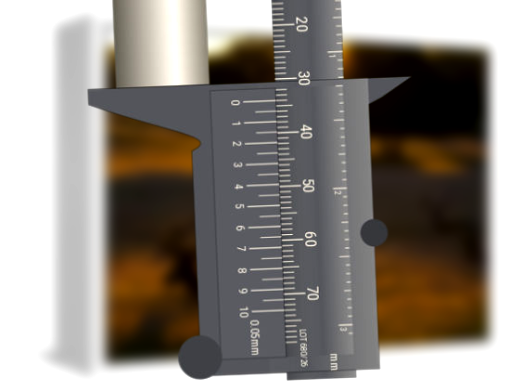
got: 34.0 mm
